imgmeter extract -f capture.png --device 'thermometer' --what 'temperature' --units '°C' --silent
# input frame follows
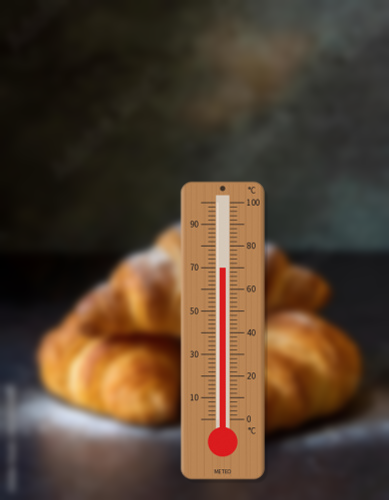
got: 70 °C
